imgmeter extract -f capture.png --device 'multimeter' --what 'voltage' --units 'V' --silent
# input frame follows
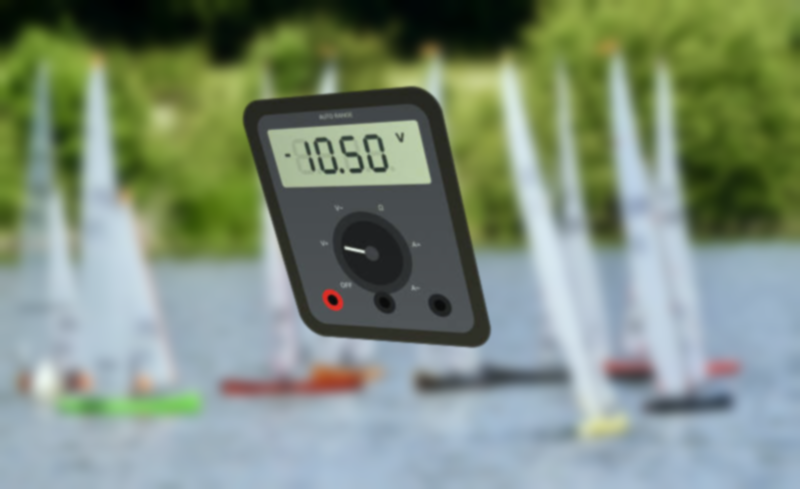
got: -10.50 V
